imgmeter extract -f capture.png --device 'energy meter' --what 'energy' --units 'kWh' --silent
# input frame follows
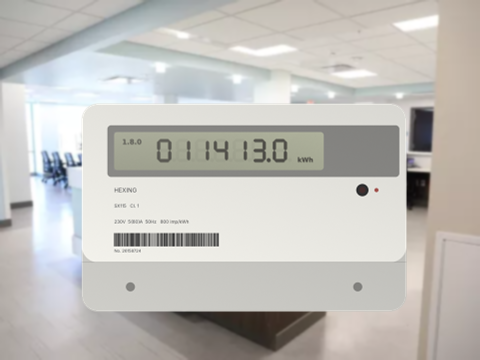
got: 11413.0 kWh
